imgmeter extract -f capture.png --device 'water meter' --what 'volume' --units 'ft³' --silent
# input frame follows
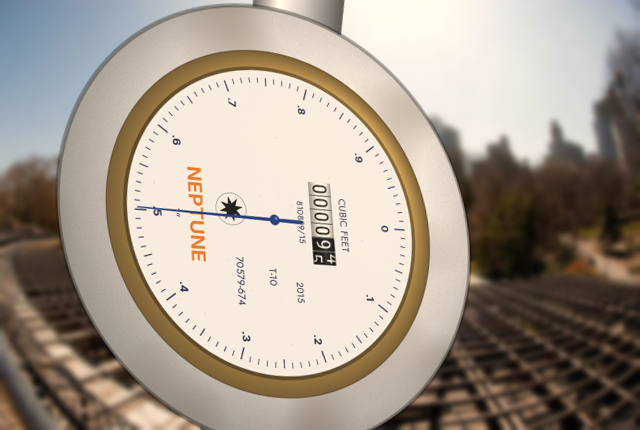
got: 94.50 ft³
